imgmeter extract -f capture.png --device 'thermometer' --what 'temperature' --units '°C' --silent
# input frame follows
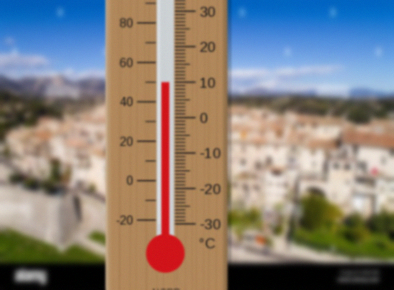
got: 10 °C
